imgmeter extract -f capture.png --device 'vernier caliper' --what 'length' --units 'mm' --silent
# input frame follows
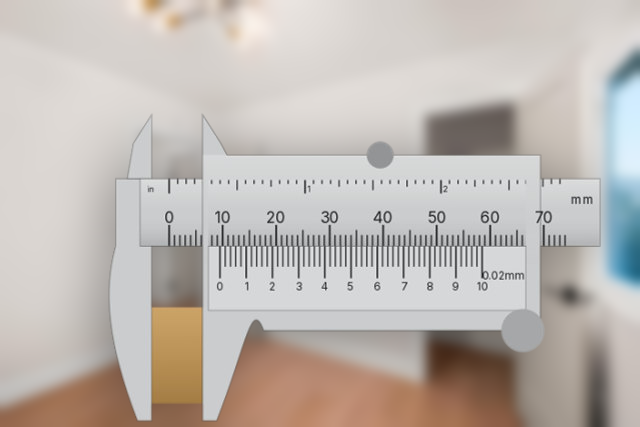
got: 9.5 mm
